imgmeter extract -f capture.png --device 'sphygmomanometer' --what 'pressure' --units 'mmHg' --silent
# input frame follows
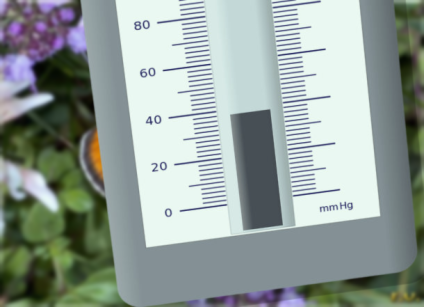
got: 38 mmHg
